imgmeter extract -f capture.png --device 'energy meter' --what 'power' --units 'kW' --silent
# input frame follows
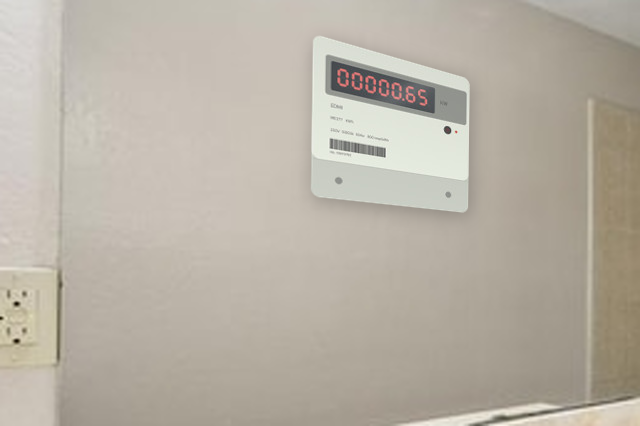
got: 0.65 kW
